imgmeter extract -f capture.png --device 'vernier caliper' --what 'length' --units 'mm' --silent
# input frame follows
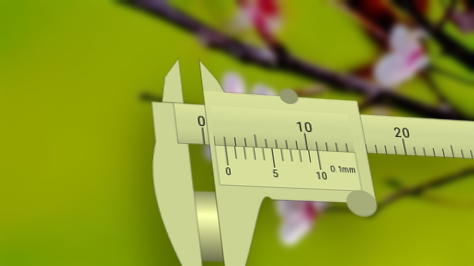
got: 2.0 mm
